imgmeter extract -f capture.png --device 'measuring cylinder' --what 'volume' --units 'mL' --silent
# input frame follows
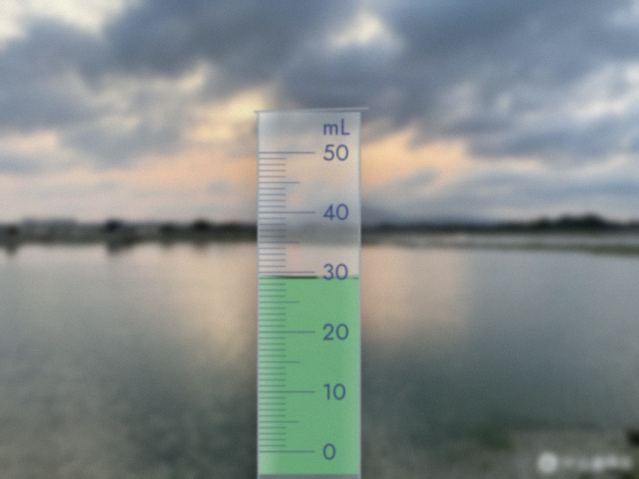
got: 29 mL
